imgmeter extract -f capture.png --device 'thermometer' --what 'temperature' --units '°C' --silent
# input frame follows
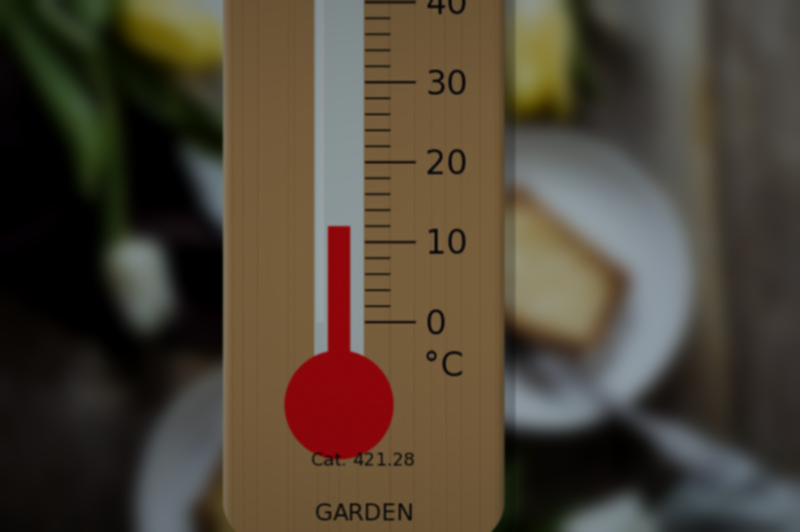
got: 12 °C
